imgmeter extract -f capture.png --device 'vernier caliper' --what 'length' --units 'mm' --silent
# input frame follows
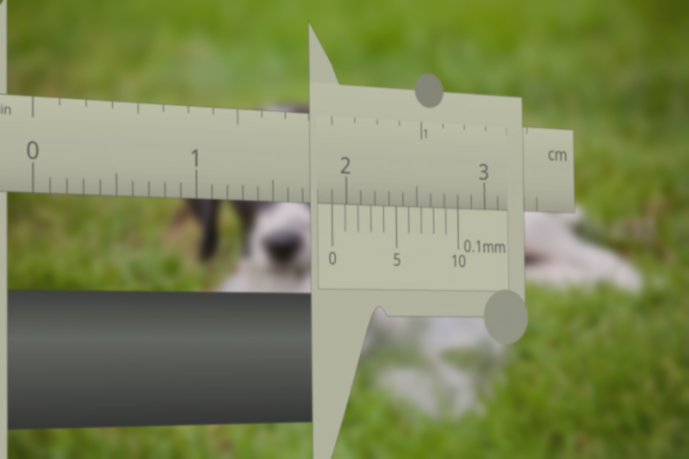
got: 19.0 mm
